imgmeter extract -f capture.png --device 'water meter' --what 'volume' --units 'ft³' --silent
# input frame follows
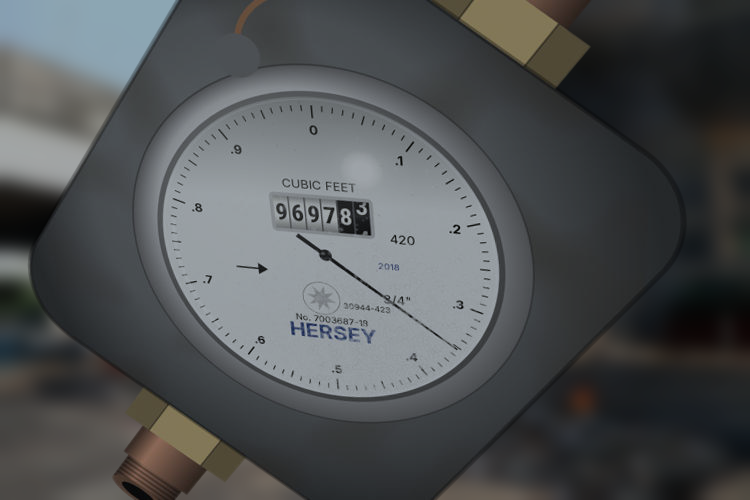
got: 969783.35 ft³
